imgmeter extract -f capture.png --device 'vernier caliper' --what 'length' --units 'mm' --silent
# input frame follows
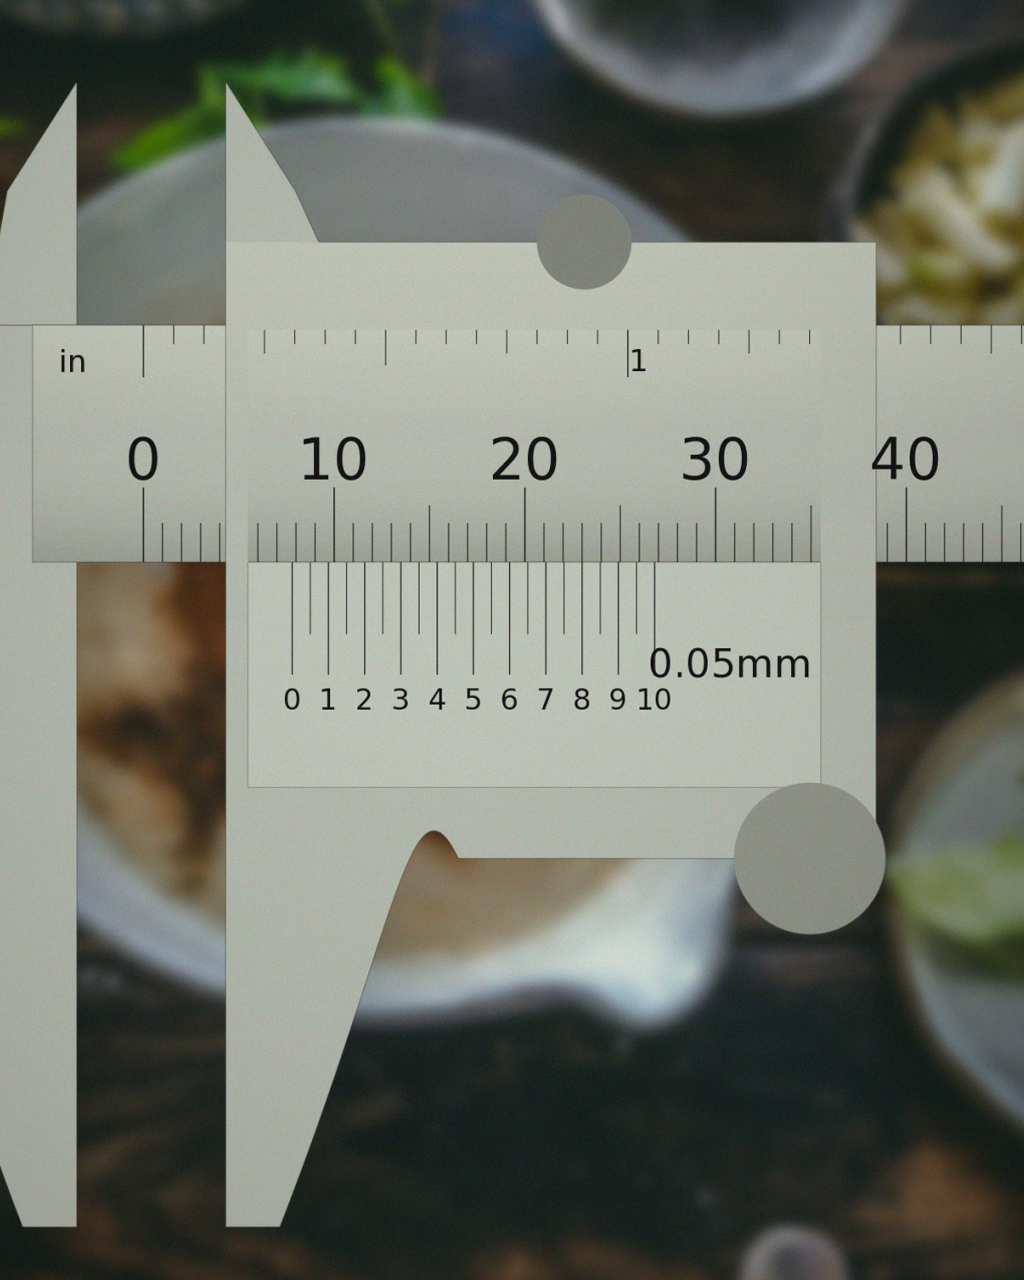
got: 7.8 mm
